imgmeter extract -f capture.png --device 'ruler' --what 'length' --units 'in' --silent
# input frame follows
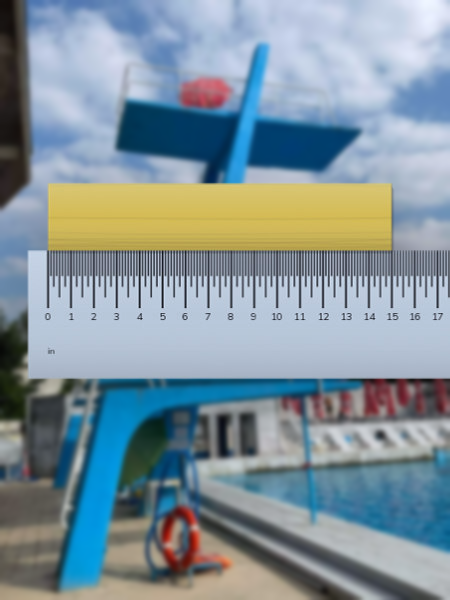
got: 15 in
